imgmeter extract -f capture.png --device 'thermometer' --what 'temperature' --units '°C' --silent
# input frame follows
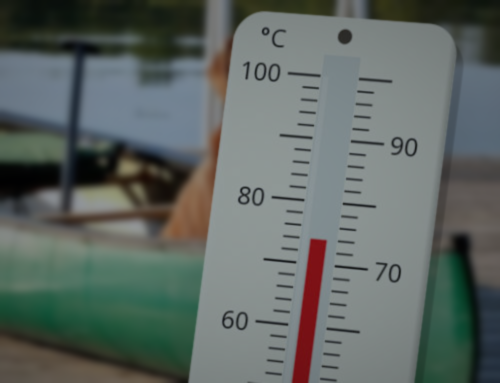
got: 74 °C
